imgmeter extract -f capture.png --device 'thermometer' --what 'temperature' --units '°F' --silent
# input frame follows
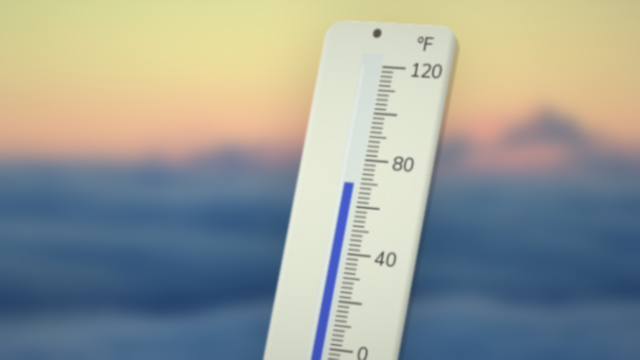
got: 70 °F
